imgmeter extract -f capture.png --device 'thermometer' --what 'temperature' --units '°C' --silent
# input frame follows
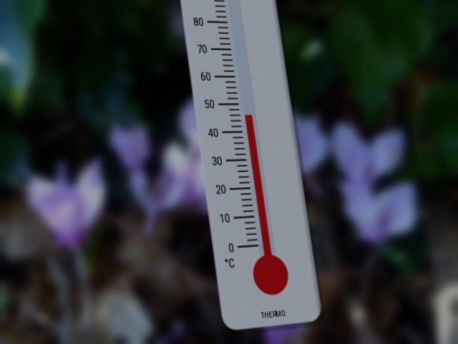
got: 46 °C
